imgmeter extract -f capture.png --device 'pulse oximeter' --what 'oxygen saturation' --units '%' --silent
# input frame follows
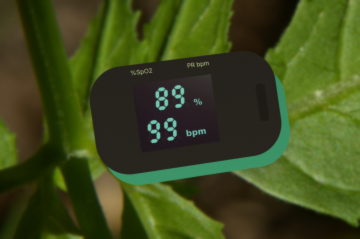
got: 89 %
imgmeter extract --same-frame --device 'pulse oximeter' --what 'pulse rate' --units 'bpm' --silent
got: 99 bpm
